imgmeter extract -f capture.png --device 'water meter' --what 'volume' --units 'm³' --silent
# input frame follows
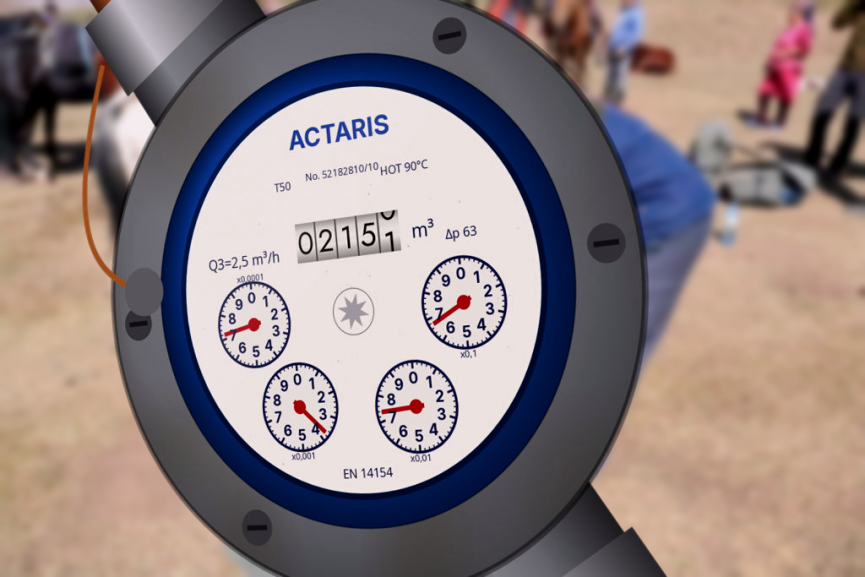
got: 2150.6737 m³
